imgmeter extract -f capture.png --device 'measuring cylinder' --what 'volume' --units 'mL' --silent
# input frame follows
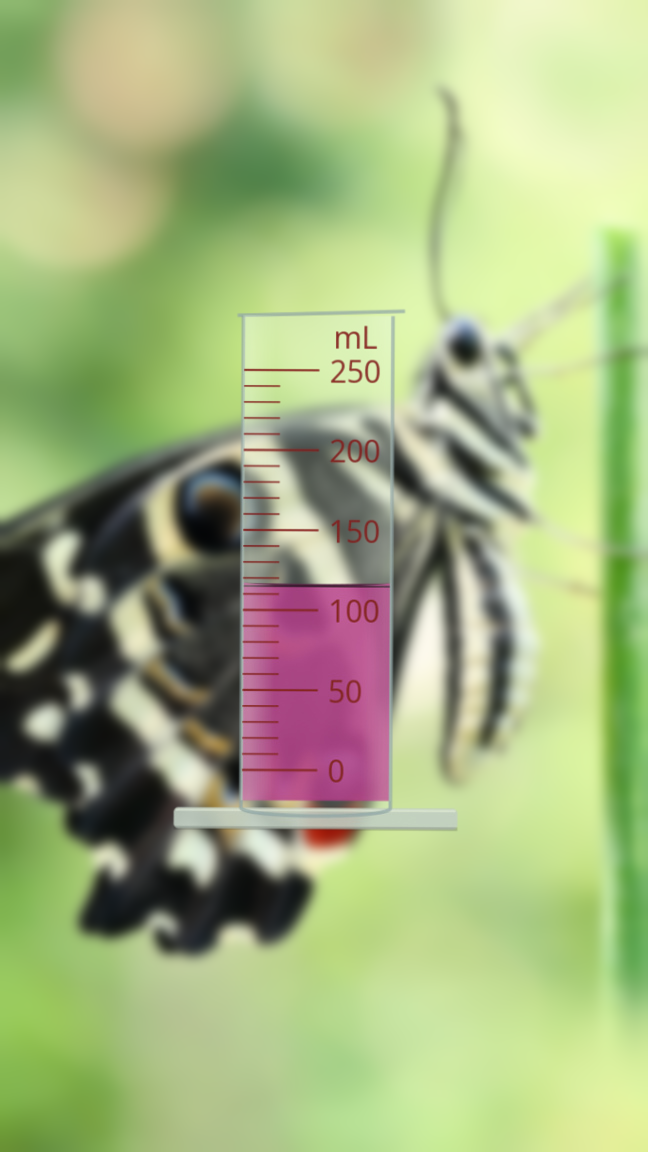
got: 115 mL
